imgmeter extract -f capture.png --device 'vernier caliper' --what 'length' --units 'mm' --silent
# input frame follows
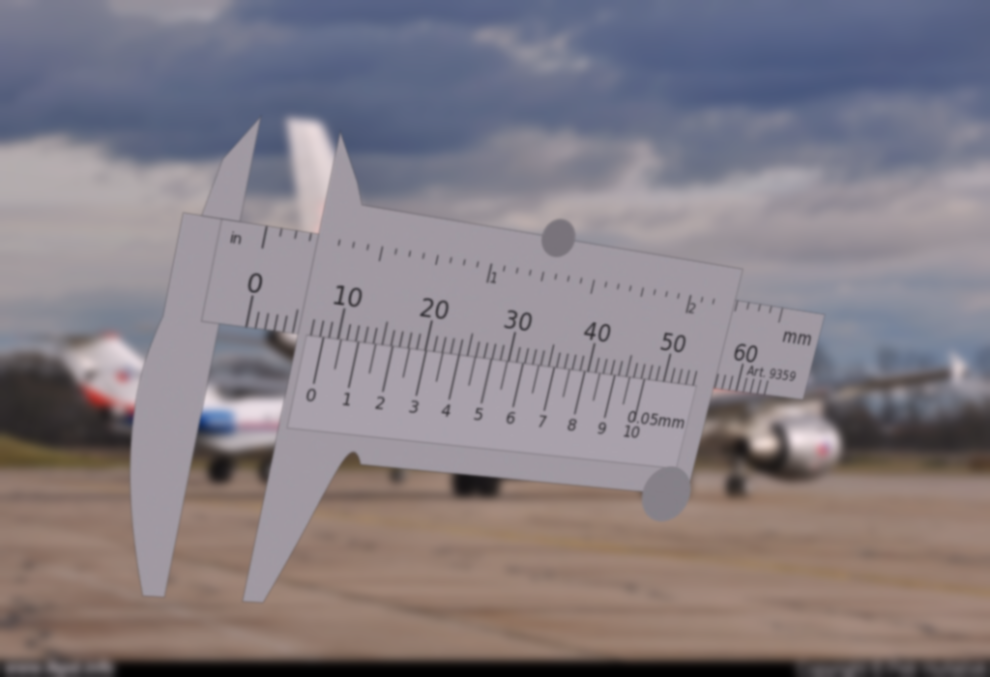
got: 8.4 mm
